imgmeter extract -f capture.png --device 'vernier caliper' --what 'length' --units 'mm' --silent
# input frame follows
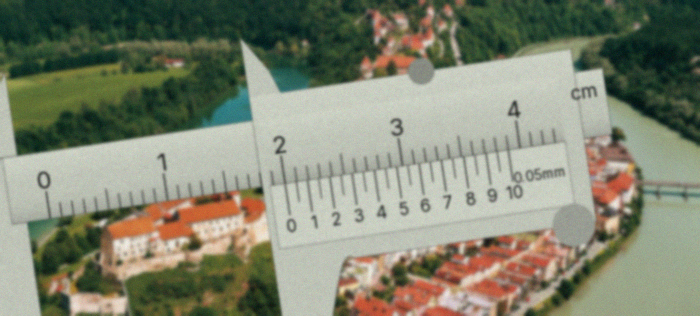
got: 20.0 mm
